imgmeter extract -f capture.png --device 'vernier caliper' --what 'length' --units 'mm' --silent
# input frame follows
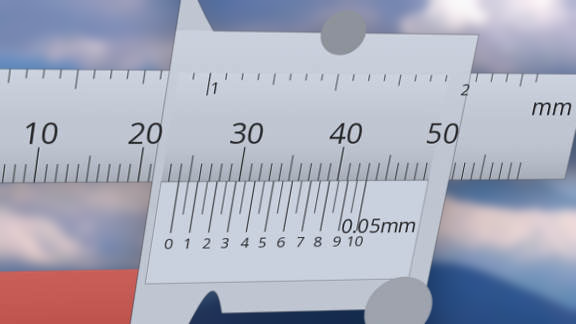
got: 24.0 mm
